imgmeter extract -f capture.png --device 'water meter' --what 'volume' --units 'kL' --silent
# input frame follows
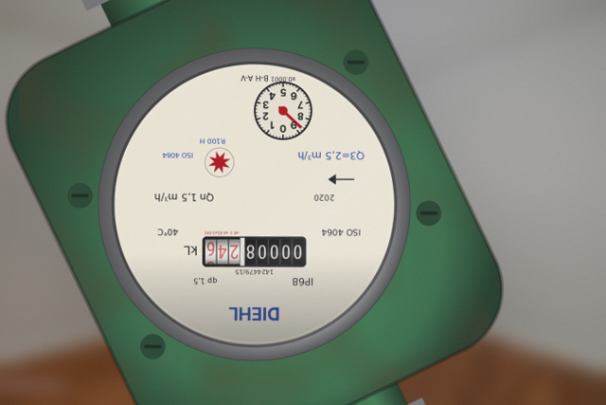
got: 8.2458 kL
